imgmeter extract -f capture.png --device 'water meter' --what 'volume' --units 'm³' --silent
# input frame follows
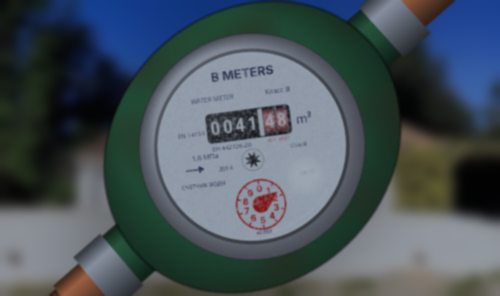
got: 41.481 m³
